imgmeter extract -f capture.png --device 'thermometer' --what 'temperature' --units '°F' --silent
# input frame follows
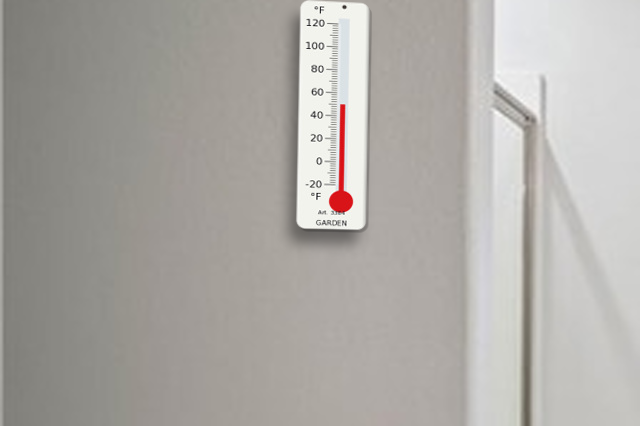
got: 50 °F
